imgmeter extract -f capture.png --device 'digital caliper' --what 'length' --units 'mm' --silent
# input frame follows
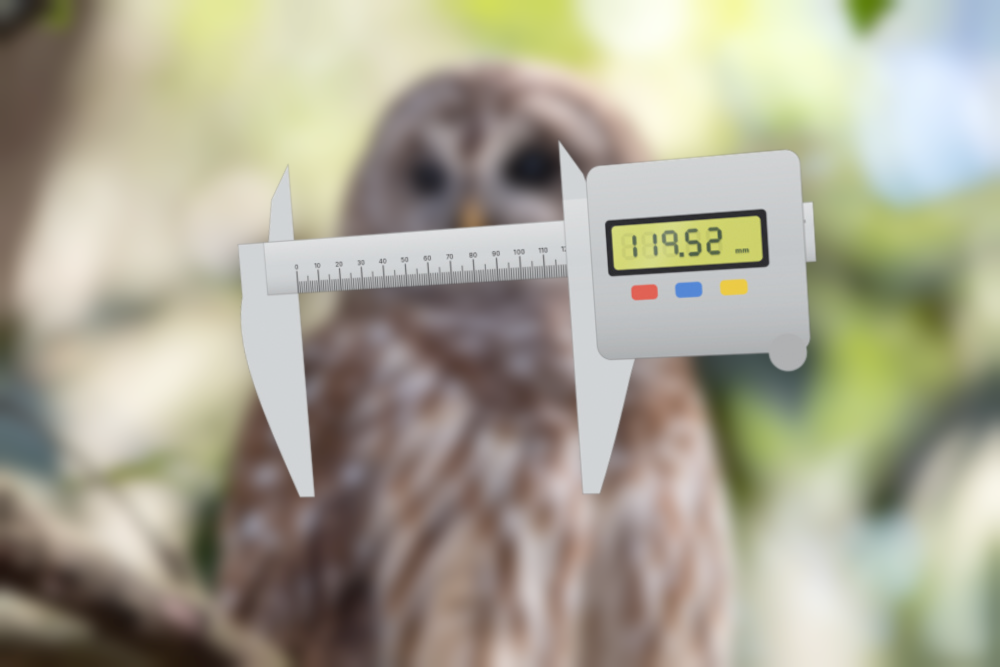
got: 119.52 mm
